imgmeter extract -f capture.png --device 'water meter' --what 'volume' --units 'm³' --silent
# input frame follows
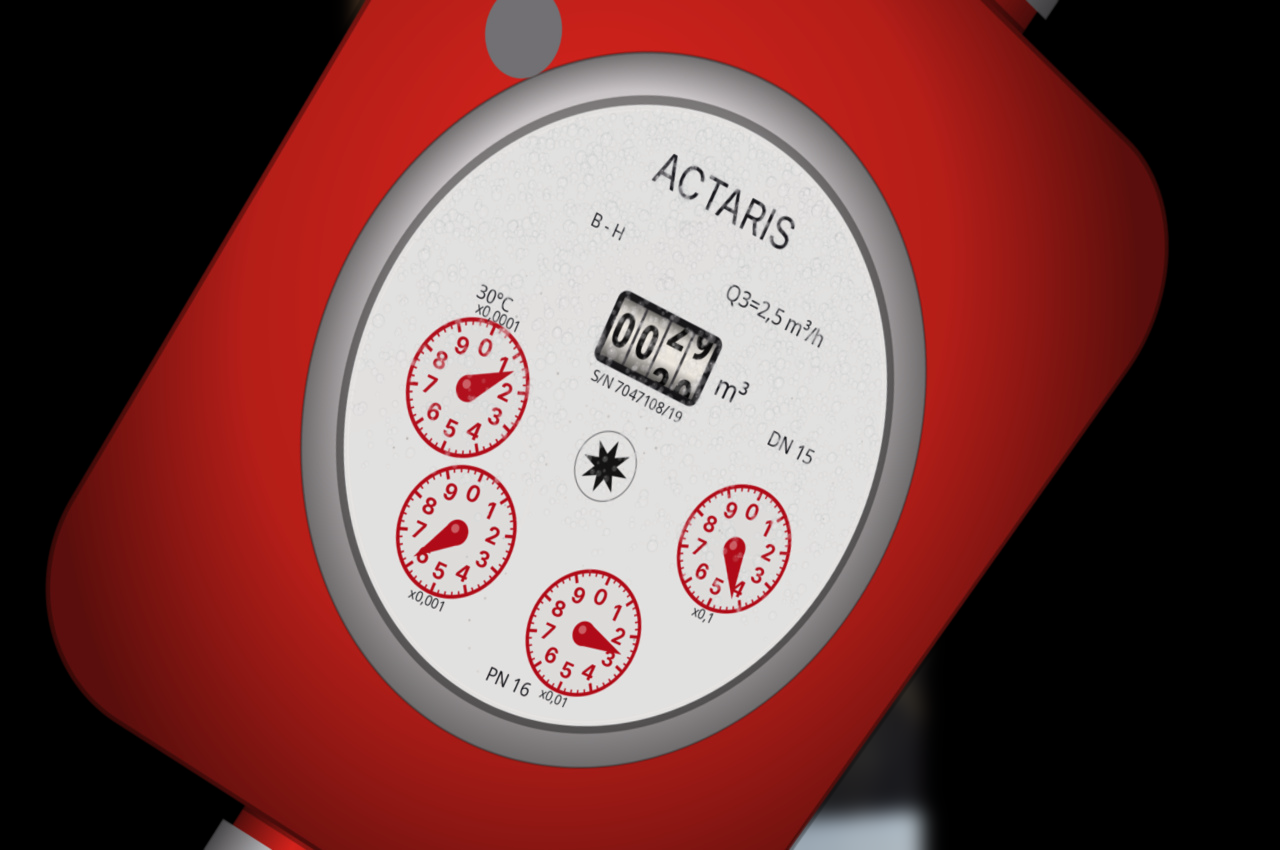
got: 29.4261 m³
